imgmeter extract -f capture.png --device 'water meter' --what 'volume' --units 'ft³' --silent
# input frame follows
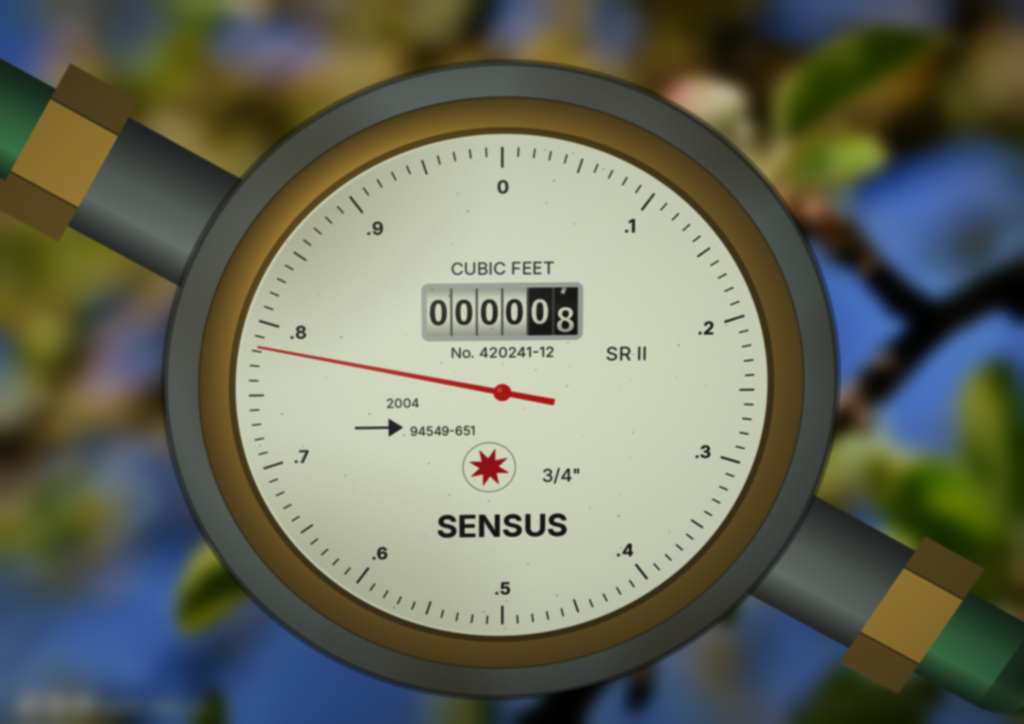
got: 7.78 ft³
